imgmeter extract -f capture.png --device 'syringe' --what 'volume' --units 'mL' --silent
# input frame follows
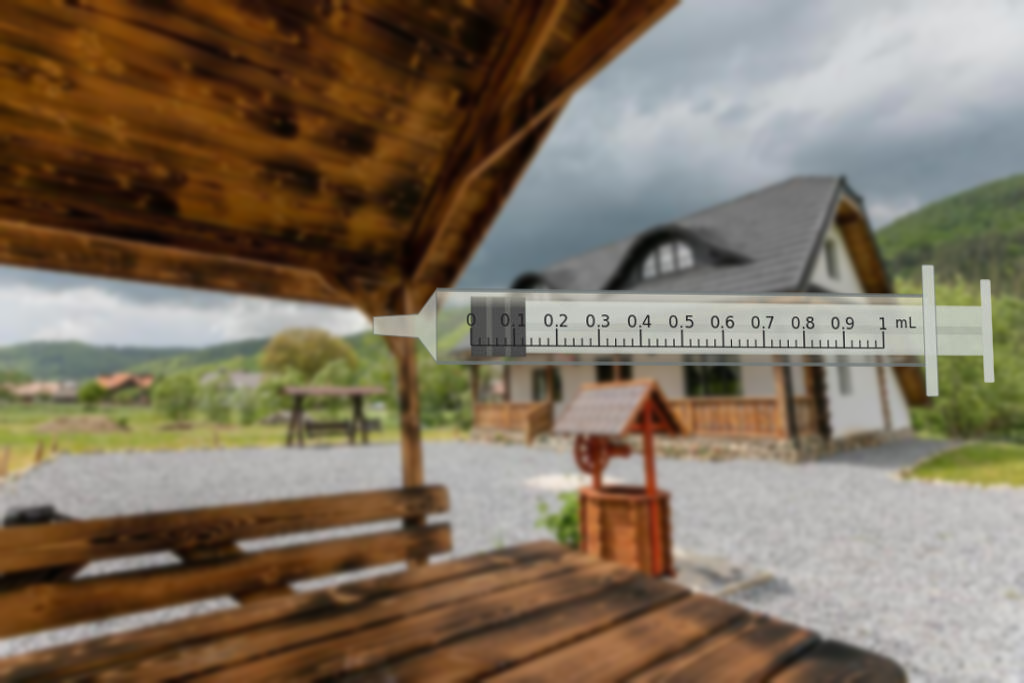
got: 0 mL
